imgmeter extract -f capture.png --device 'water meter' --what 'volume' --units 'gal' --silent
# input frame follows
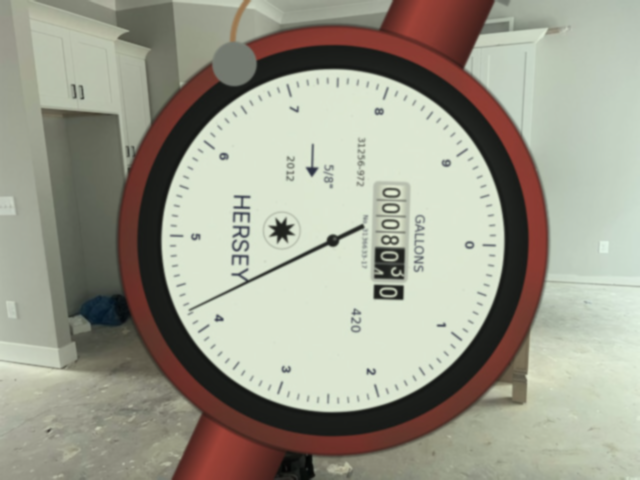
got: 8034.2 gal
